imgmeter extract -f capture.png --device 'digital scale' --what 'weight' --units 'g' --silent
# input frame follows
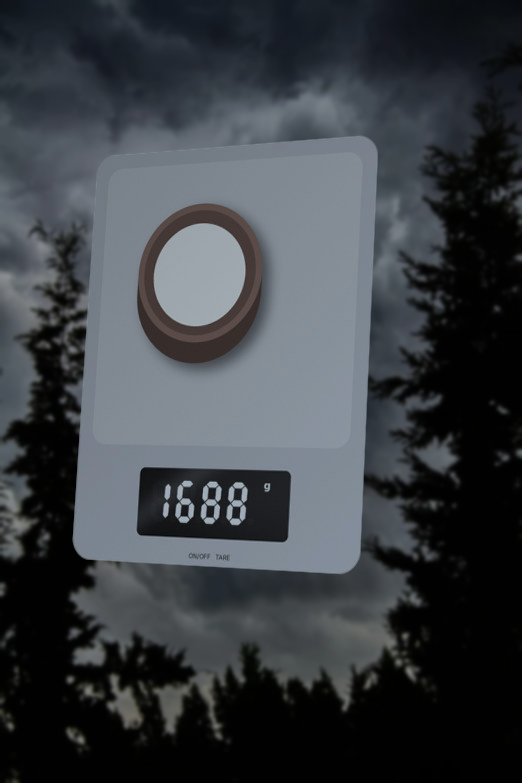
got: 1688 g
